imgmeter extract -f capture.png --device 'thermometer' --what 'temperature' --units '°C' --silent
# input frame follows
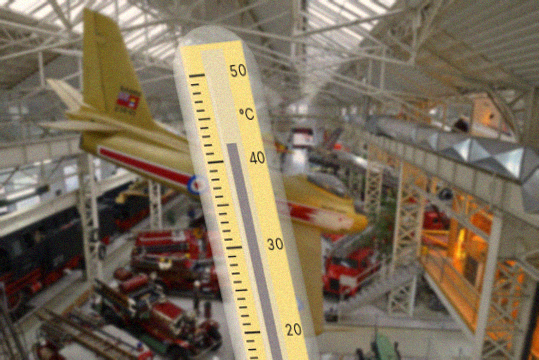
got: 42 °C
